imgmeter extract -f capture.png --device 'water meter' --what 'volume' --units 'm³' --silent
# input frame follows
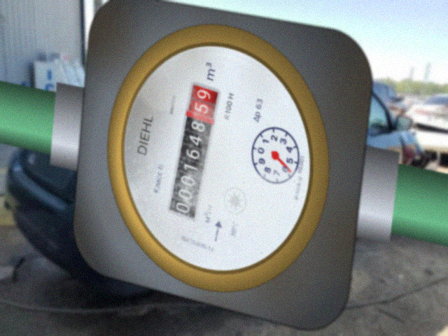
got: 1648.595 m³
